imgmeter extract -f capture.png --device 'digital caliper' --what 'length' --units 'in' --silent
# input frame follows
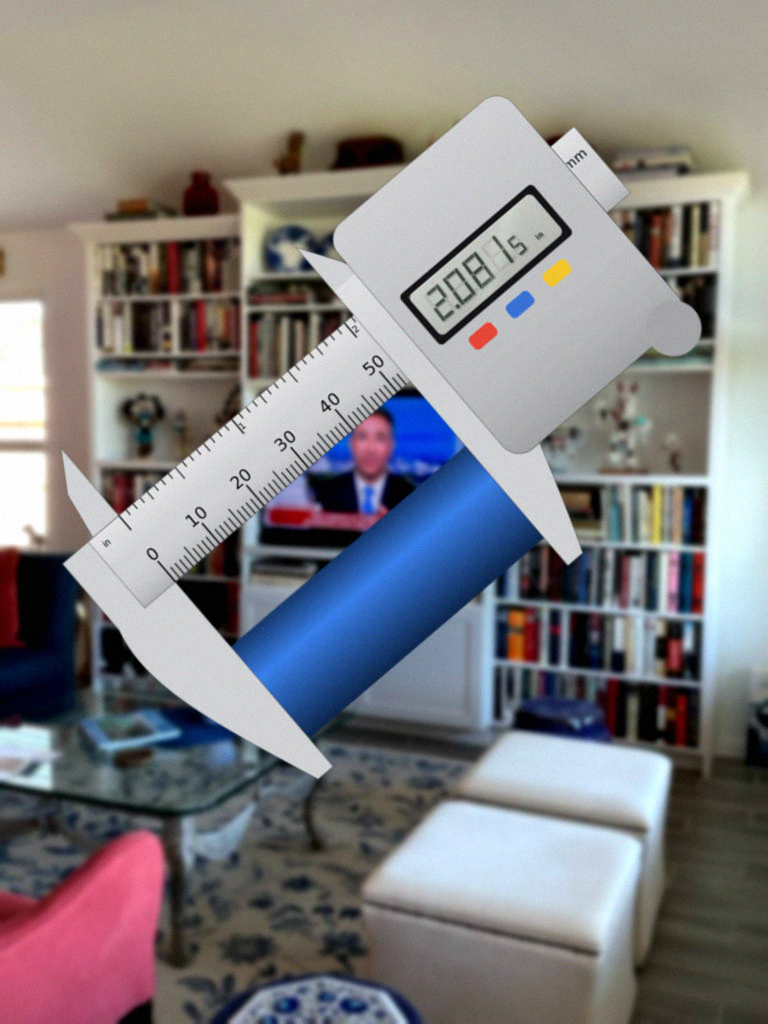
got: 2.0815 in
